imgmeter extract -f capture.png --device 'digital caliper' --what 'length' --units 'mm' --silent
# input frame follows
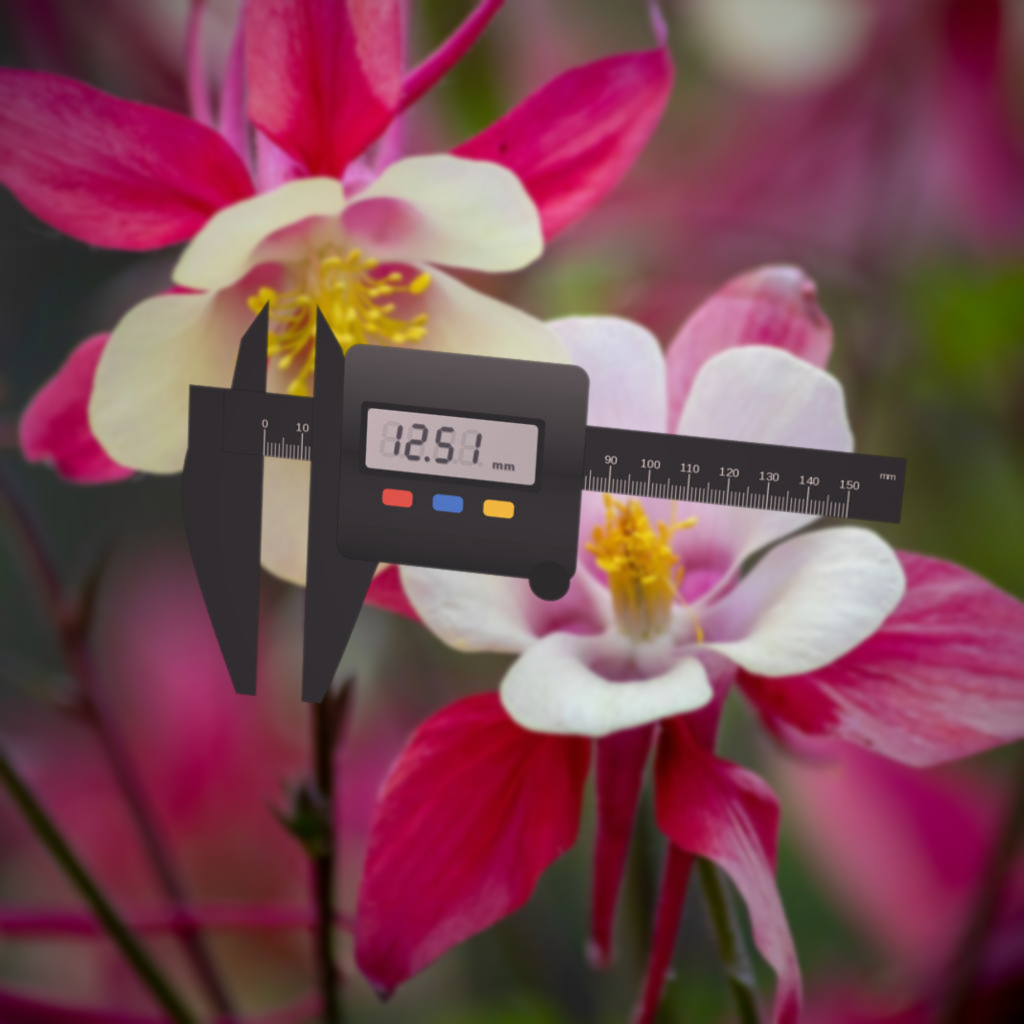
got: 12.51 mm
